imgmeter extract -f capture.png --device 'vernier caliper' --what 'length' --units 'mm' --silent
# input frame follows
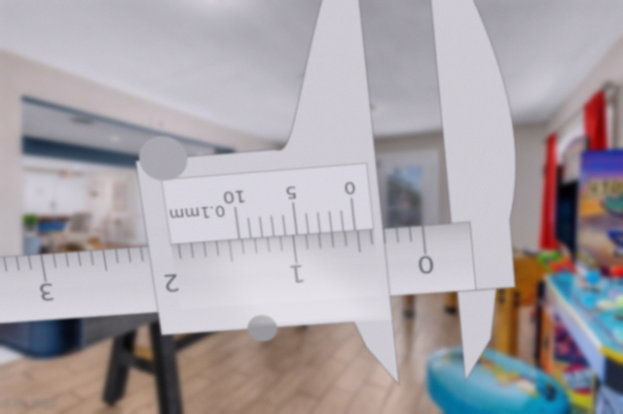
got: 5.2 mm
